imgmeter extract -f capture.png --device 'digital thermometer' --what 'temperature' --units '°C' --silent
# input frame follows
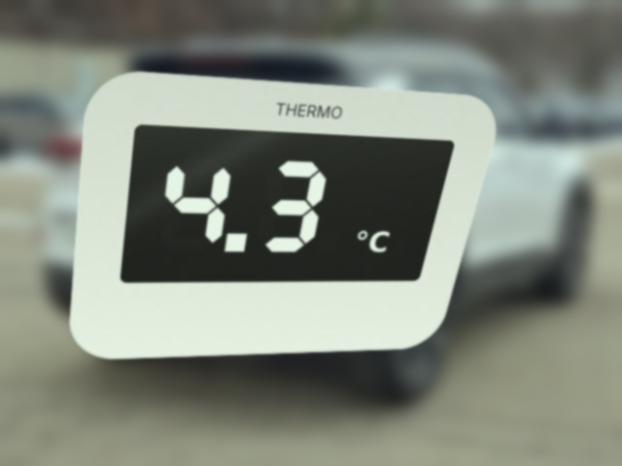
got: 4.3 °C
